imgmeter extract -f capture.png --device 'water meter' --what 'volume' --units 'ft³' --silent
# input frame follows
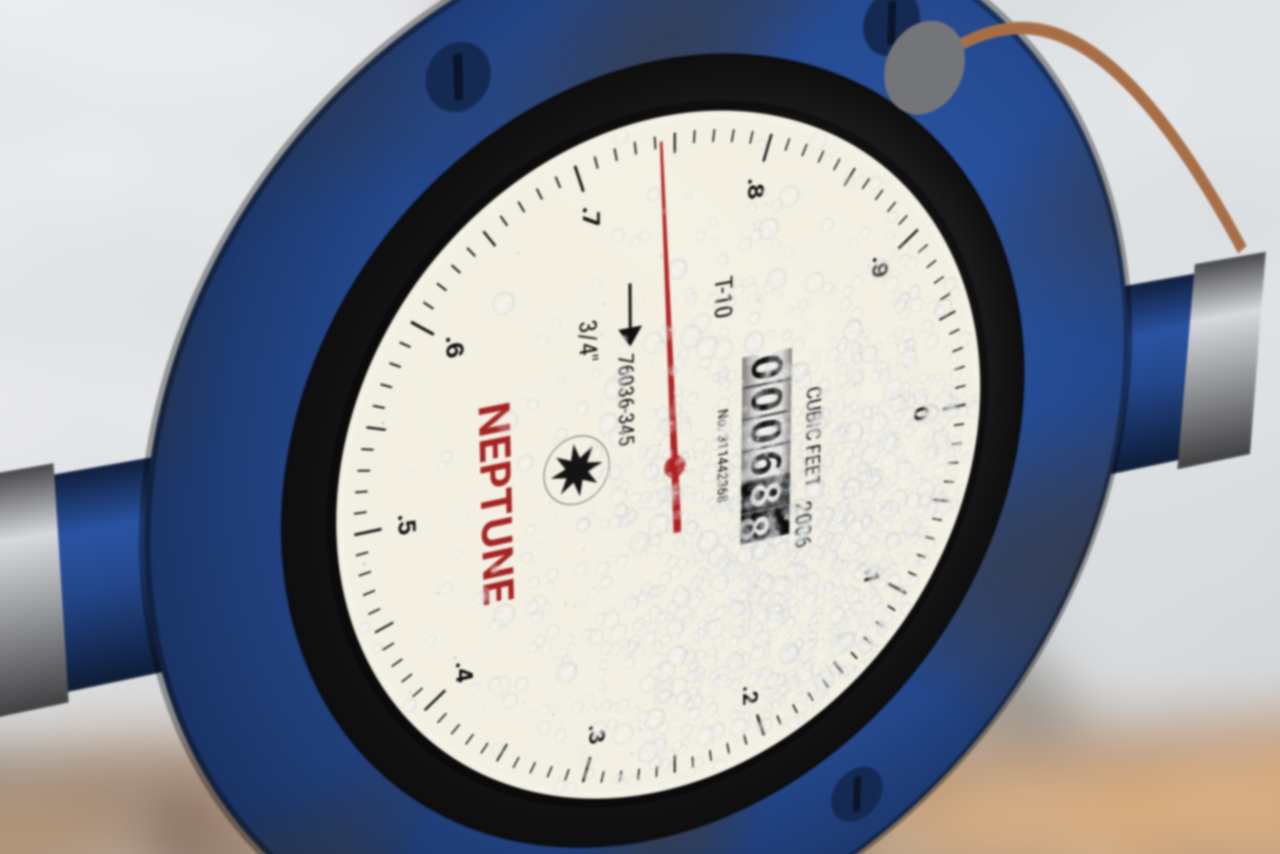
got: 687.74 ft³
